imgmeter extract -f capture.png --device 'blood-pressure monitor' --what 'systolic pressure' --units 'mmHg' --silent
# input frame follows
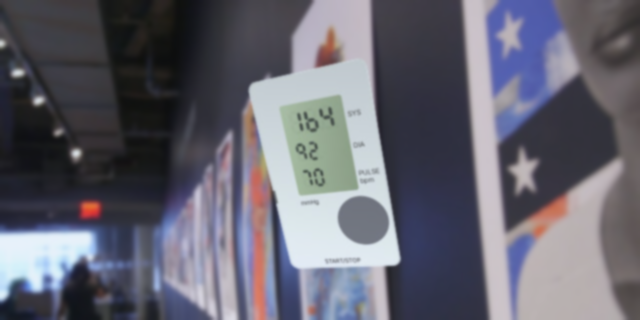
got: 164 mmHg
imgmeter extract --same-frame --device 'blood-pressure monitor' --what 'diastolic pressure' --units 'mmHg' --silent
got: 92 mmHg
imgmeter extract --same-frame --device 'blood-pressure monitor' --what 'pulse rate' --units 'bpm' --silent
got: 70 bpm
